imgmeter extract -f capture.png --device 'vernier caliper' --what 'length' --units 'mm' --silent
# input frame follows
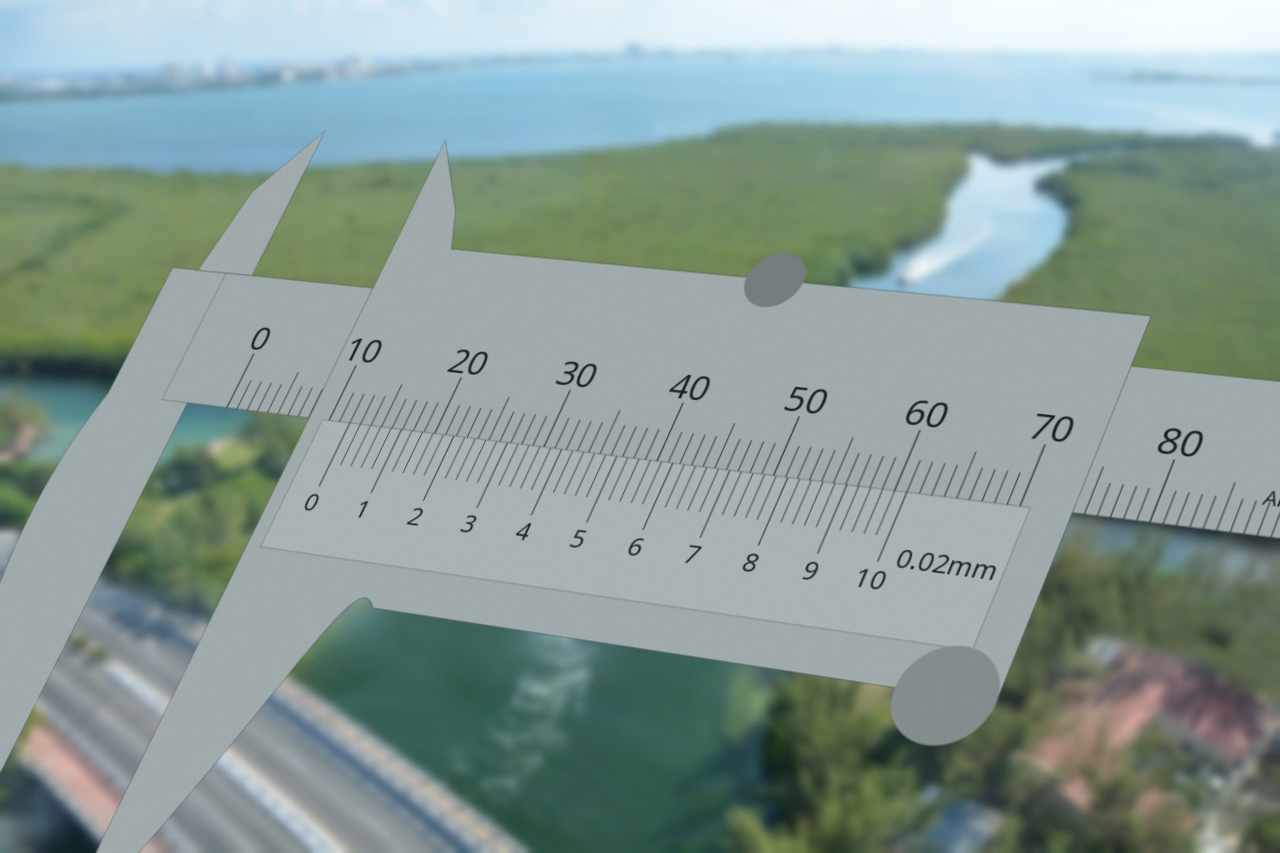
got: 12.0 mm
